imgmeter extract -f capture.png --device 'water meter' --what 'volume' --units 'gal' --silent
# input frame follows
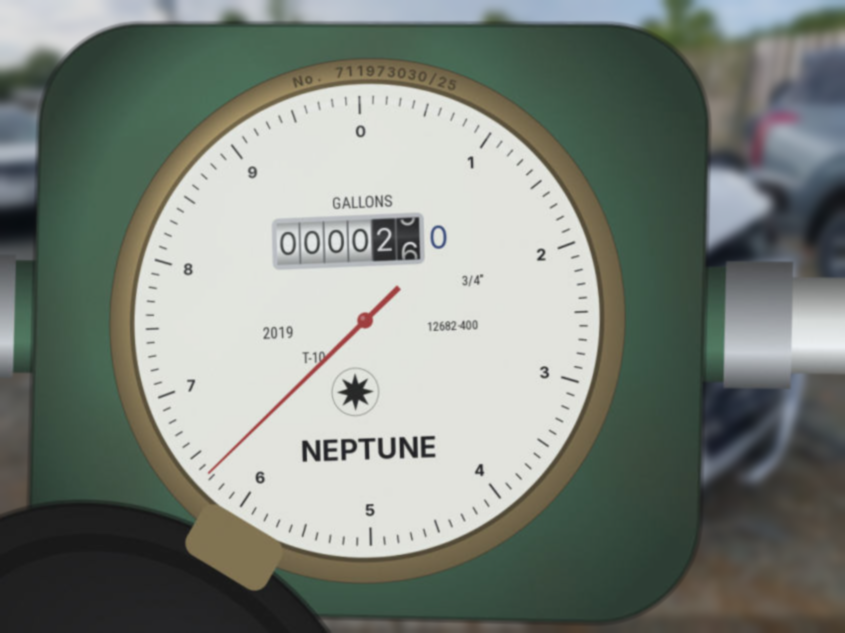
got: 256.3 gal
